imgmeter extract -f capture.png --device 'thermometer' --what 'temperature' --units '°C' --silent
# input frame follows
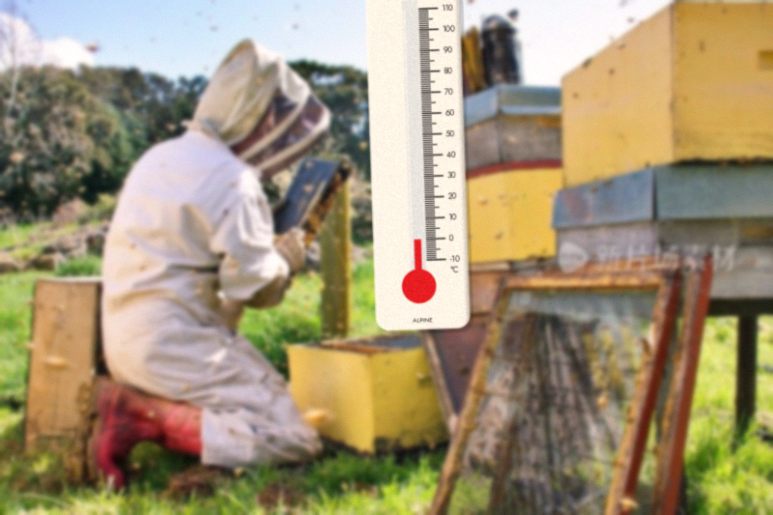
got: 0 °C
